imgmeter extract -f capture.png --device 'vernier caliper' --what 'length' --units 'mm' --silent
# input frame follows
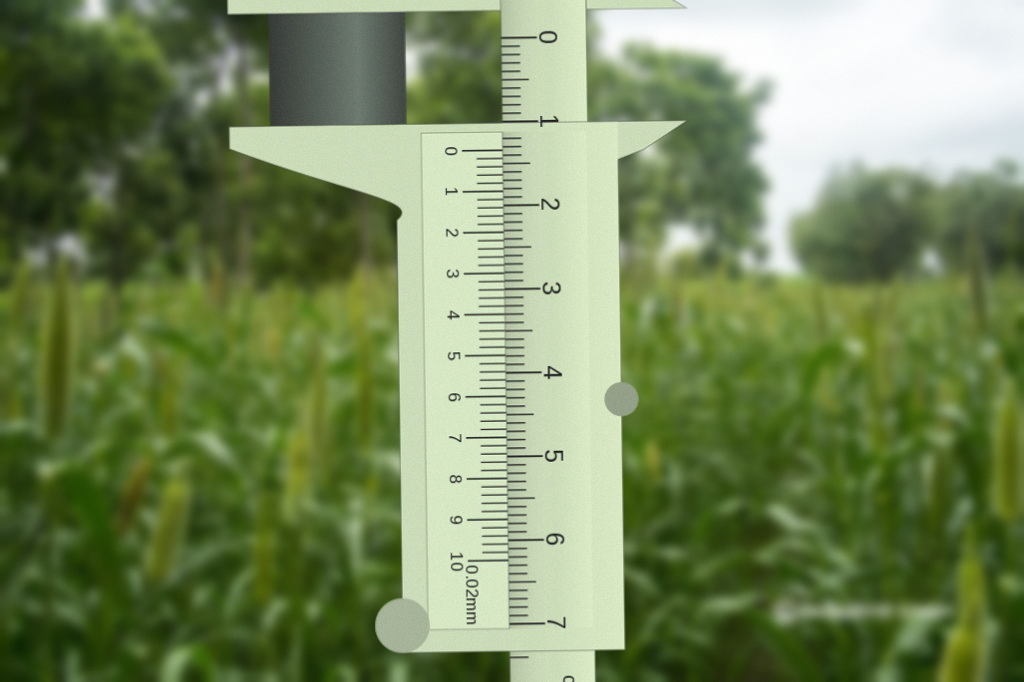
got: 13.4 mm
